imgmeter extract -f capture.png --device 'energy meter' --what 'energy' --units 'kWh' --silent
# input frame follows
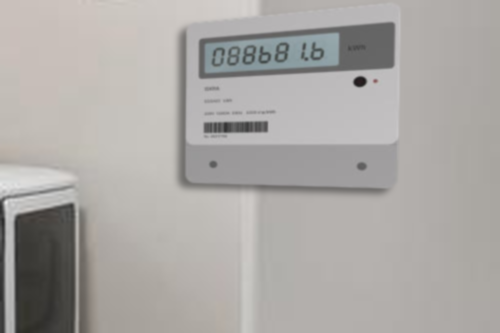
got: 88681.6 kWh
